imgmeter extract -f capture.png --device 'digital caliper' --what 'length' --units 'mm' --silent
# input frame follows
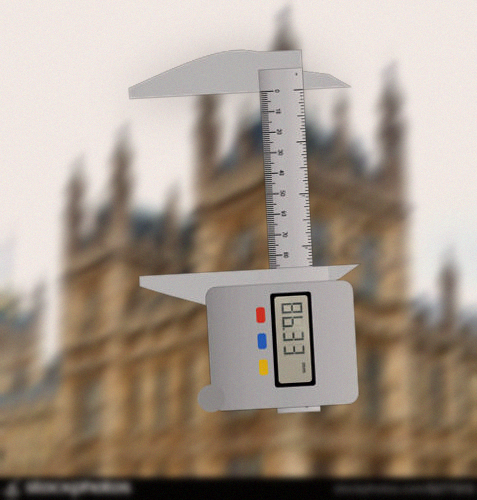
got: 86.33 mm
